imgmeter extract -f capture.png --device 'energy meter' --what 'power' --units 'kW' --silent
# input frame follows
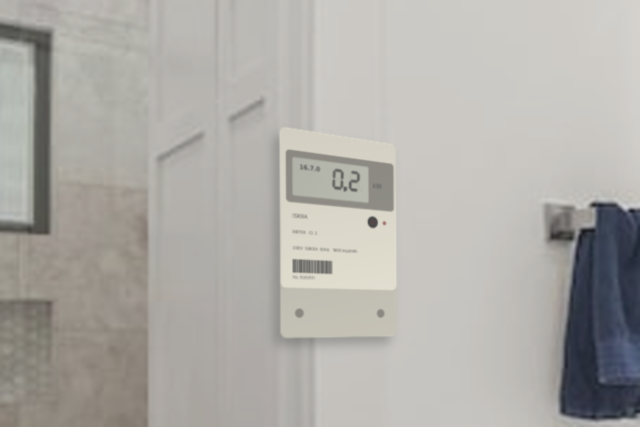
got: 0.2 kW
